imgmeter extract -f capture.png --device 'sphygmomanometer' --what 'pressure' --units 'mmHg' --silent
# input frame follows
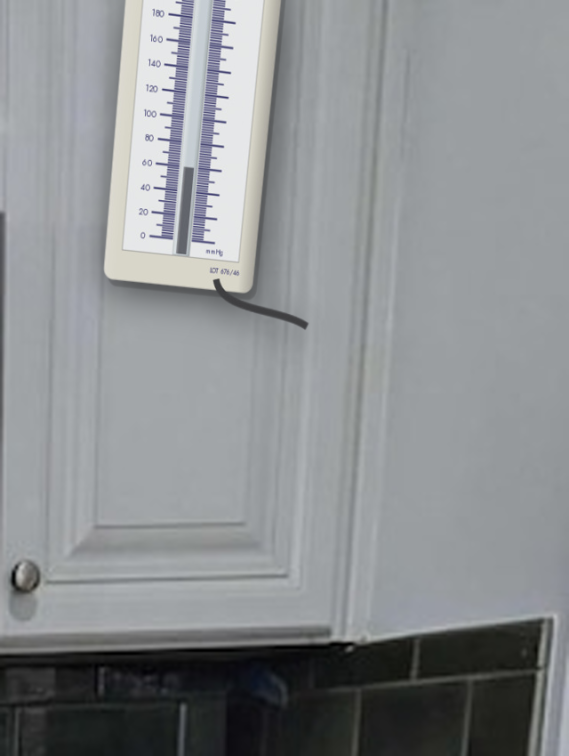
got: 60 mmHg
